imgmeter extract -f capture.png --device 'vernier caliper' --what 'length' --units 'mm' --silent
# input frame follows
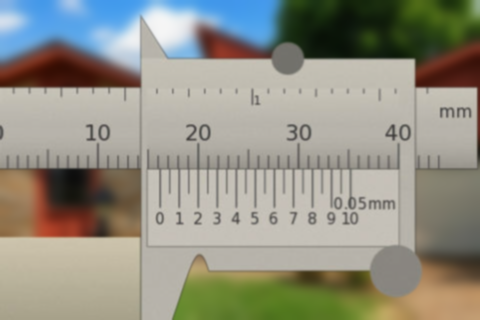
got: 16.2 mm
